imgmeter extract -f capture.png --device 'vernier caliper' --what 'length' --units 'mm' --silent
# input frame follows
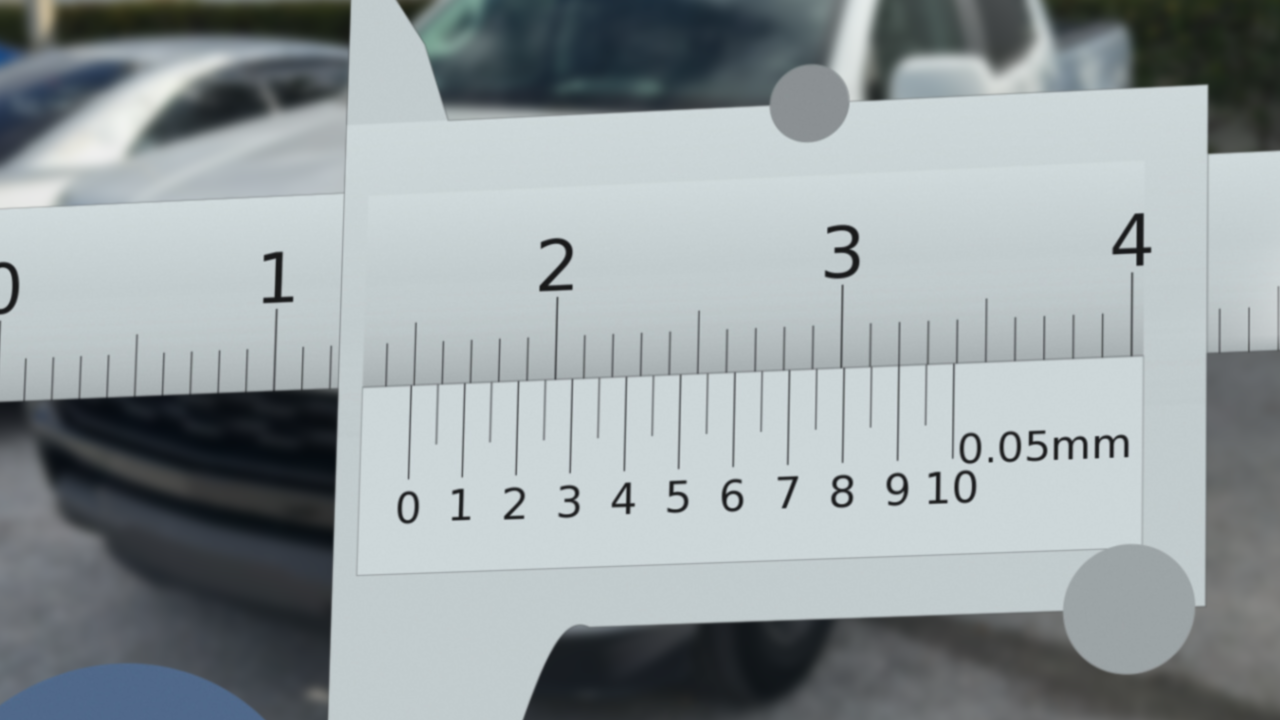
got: 14.9 mm
